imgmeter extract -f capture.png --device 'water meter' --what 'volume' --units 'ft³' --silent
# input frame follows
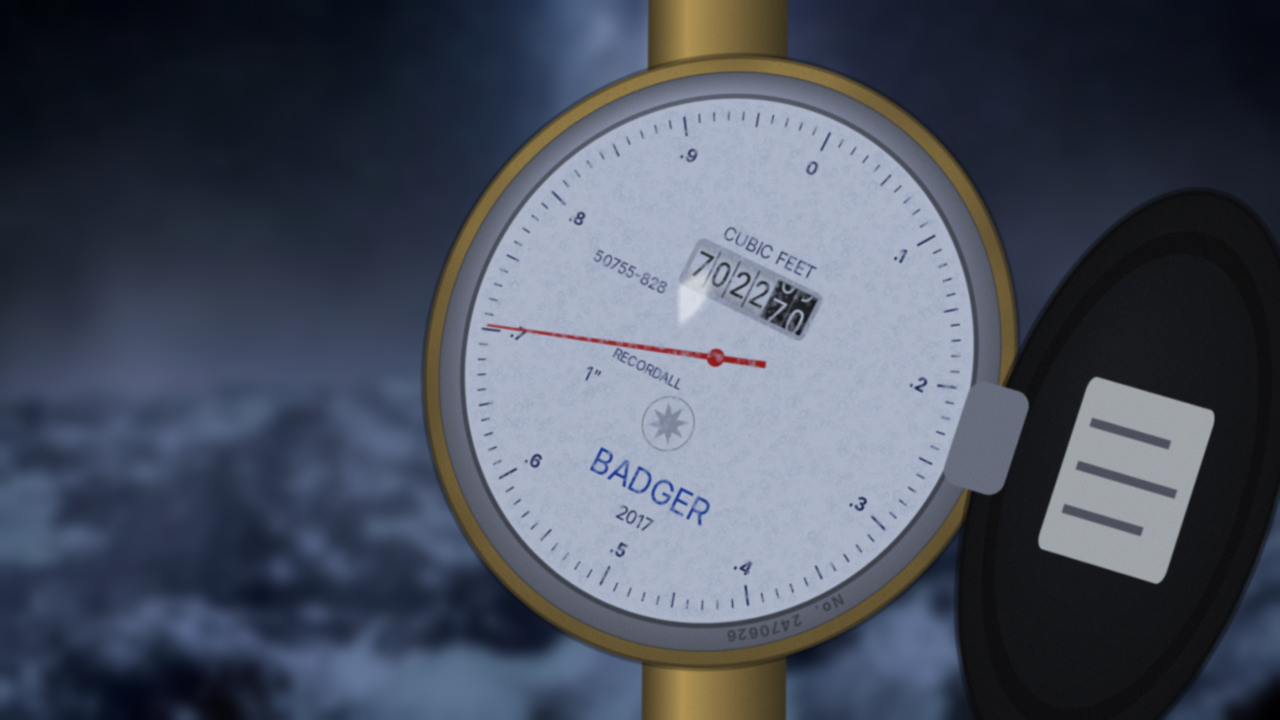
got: 702269.70 ft³
